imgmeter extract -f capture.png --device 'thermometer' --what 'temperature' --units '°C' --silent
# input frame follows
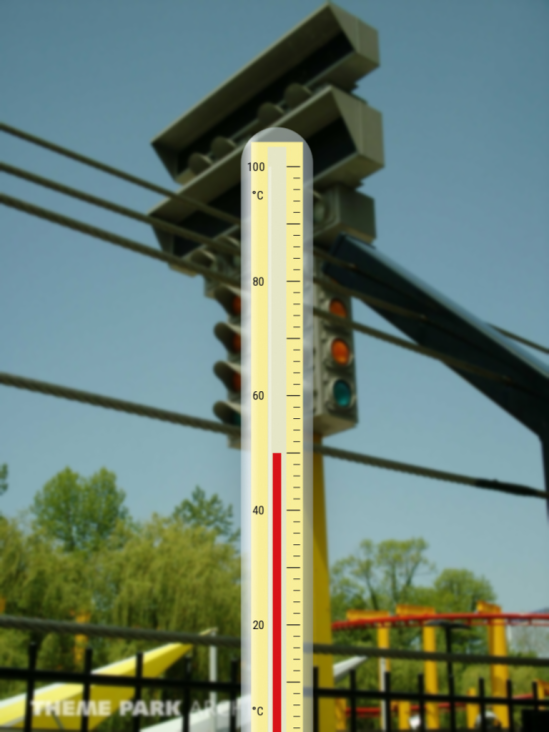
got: 50 °C
